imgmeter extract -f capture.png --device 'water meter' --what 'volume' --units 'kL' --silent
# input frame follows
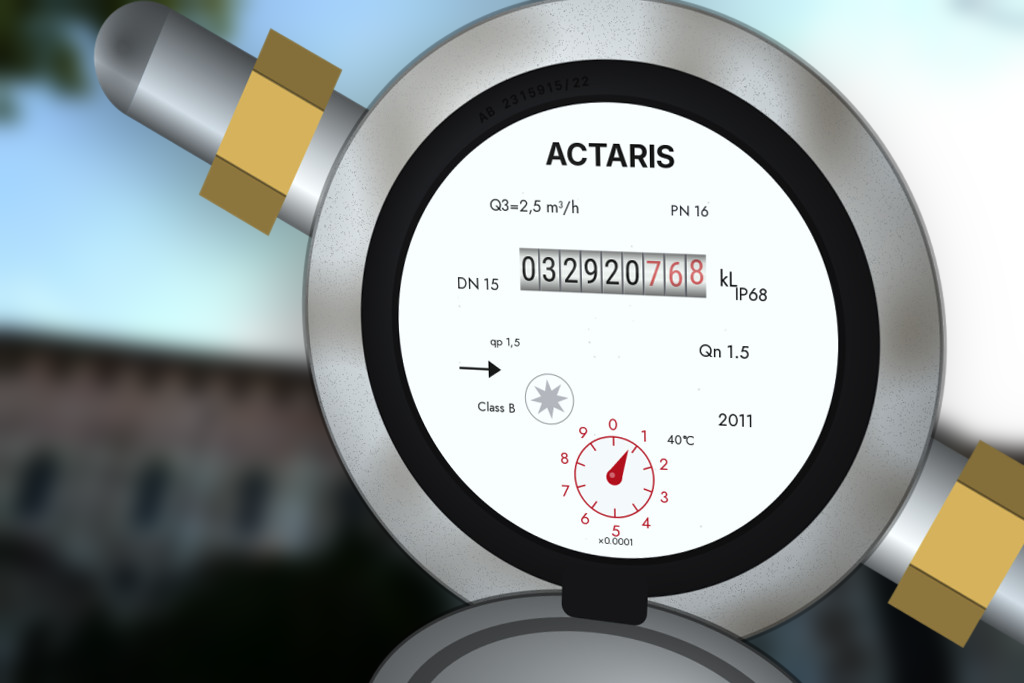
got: 32920.7680 kL
